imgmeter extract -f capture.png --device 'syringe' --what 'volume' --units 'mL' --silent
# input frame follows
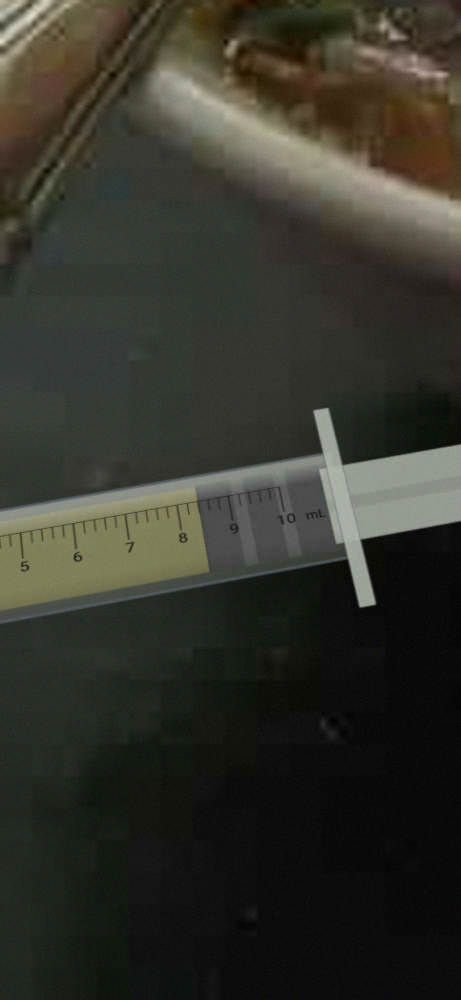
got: 8.4 mL
